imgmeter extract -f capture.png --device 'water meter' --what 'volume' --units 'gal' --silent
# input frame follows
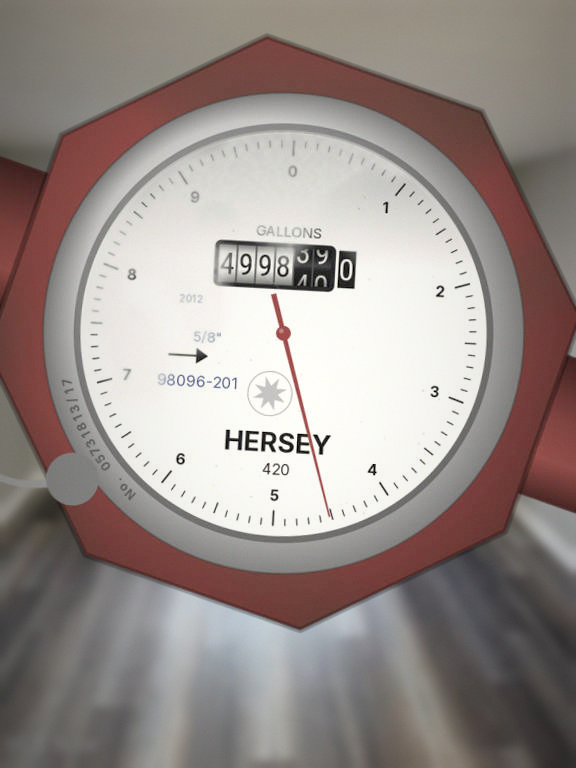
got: 4998394.5 gal
